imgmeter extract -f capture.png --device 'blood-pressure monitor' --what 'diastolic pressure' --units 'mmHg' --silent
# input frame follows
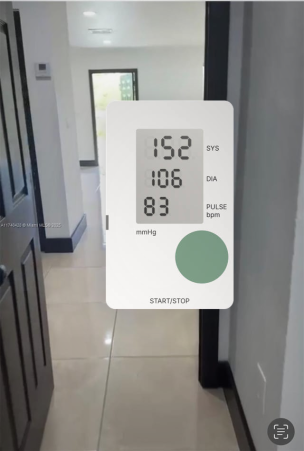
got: 106 mmHg
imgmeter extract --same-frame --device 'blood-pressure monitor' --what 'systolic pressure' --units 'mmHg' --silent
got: 152 mmHg
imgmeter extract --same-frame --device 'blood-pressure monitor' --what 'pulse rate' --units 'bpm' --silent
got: 83 bpm
